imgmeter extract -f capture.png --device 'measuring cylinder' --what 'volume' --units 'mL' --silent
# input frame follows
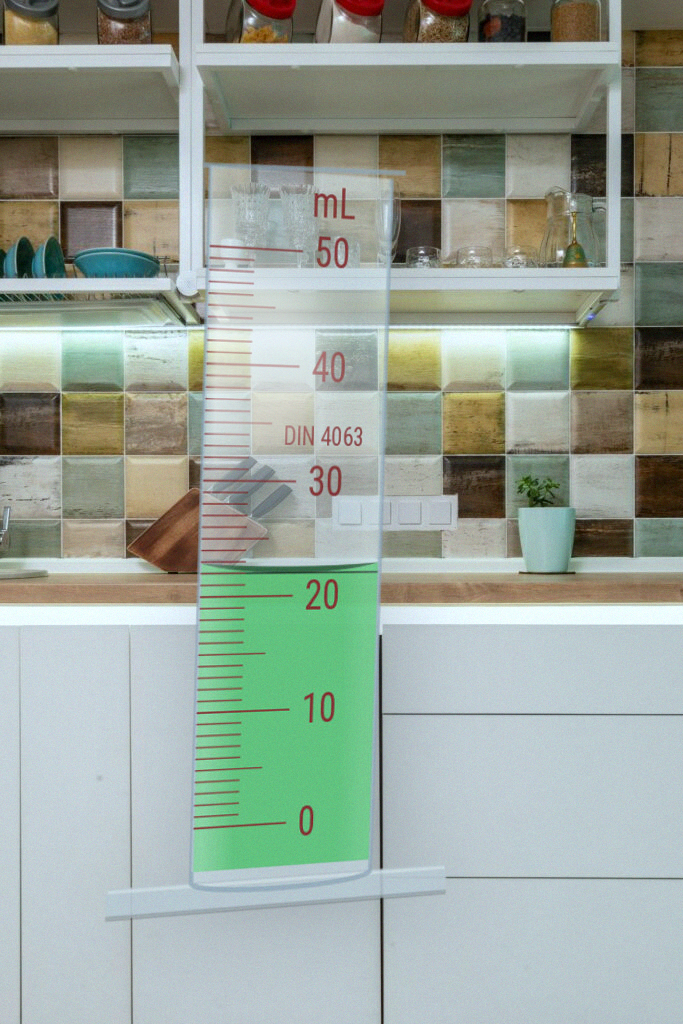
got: 22 mL
